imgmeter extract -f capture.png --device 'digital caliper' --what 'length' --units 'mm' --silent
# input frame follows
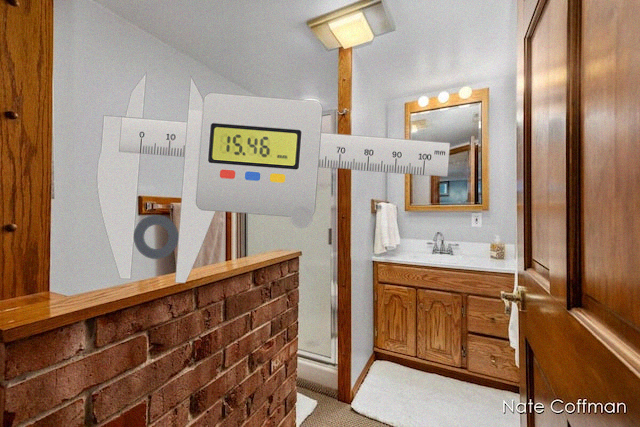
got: 15.46 mm
